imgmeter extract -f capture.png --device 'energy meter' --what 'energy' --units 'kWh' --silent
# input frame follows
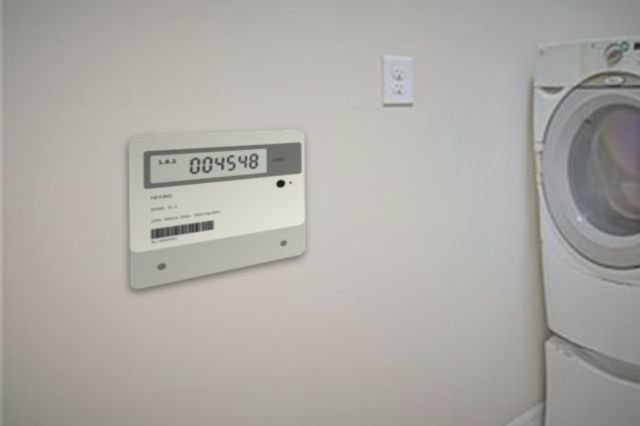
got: 4548 kWh
